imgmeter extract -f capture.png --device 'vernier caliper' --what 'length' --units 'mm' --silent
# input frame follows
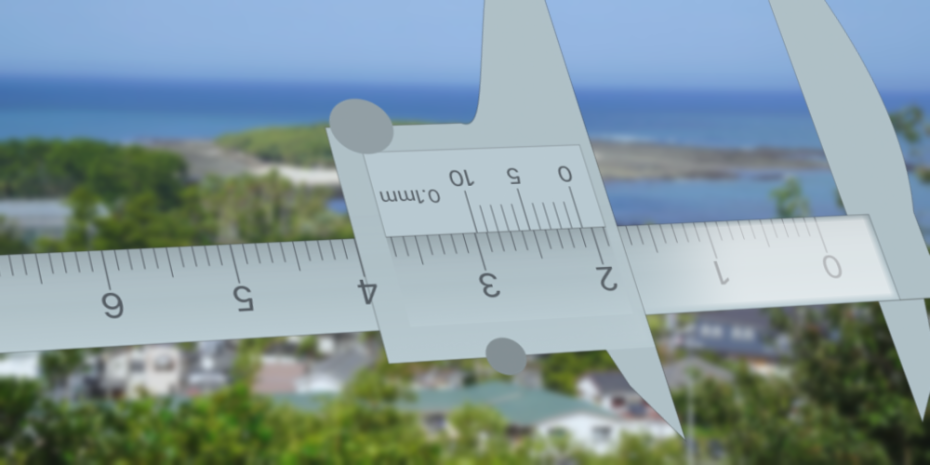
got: 20.8 mm
